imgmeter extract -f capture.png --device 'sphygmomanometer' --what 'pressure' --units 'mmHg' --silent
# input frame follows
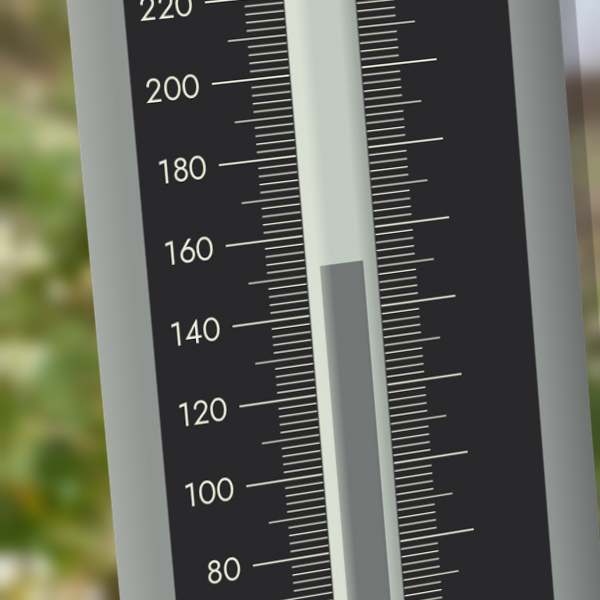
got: 152 mmHg
